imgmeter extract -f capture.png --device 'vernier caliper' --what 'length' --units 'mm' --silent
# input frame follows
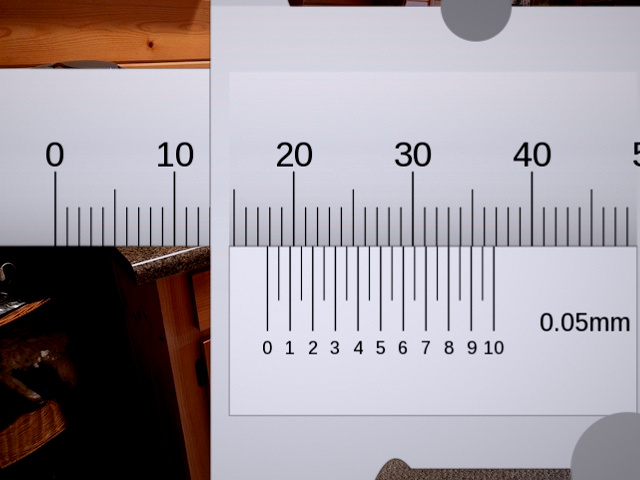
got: 17.8 mm
